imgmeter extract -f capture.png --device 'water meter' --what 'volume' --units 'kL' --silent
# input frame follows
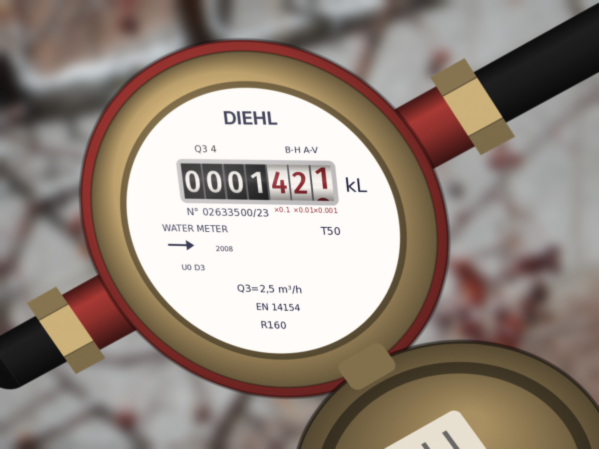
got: 1.421 kL
